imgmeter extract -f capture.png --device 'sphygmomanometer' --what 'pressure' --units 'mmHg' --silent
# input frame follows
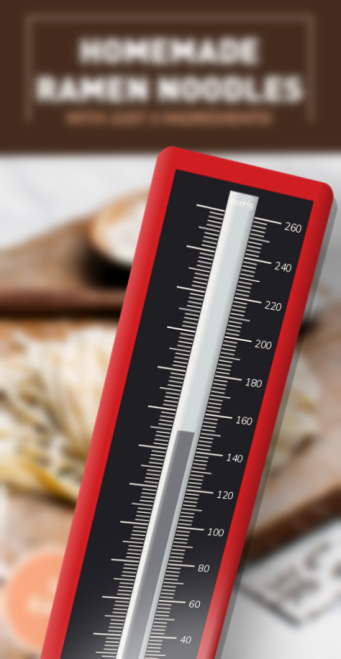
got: 150 mmHg
